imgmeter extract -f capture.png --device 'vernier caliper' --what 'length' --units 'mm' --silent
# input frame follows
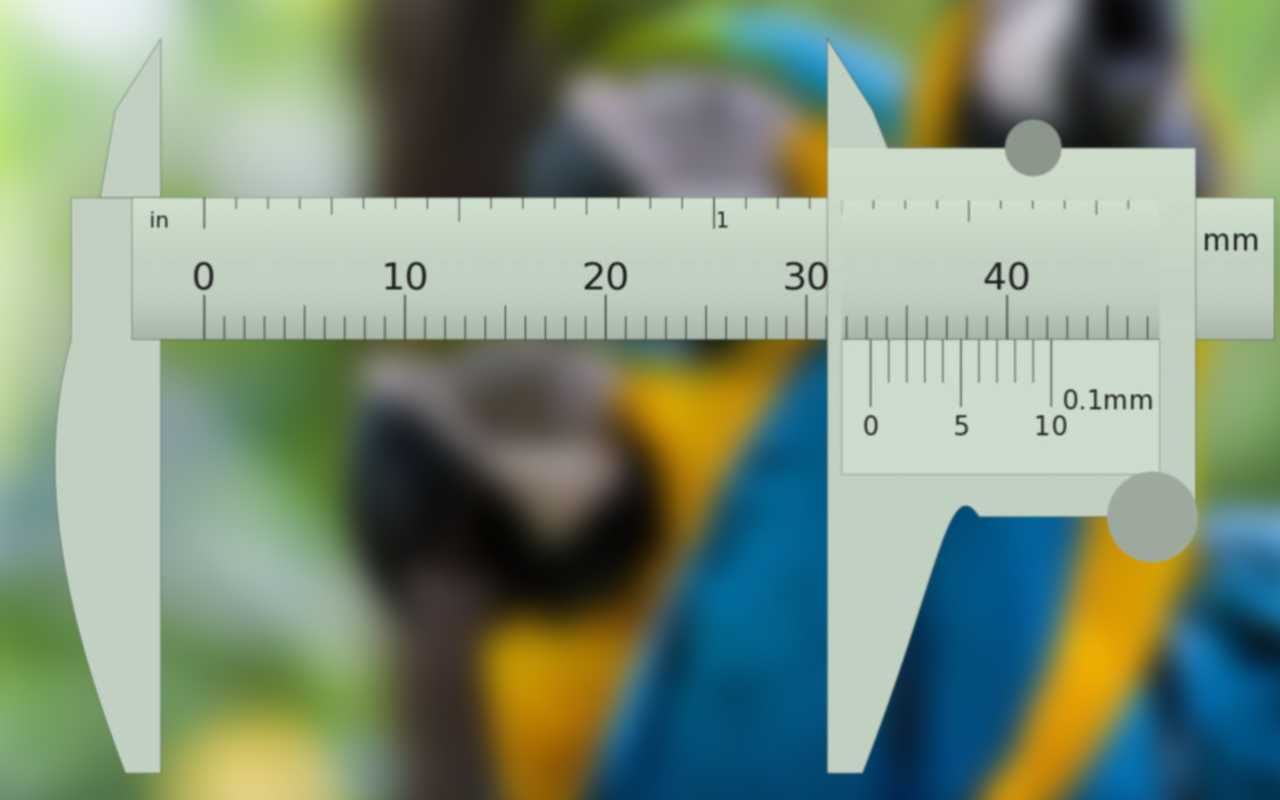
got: 33.2 mm
